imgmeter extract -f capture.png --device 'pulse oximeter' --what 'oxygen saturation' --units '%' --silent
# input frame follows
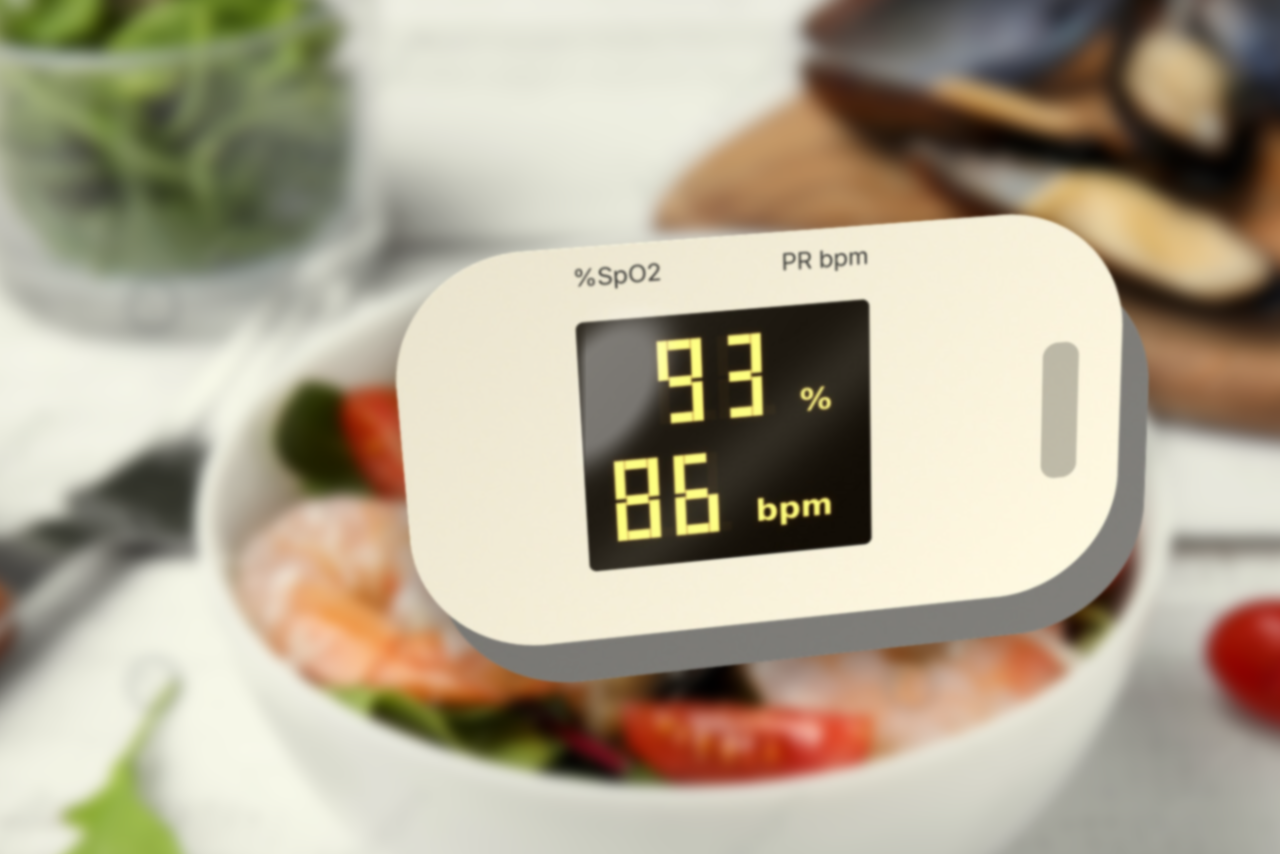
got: 93 %
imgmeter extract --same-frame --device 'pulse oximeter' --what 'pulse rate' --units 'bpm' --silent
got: 86 bpm
